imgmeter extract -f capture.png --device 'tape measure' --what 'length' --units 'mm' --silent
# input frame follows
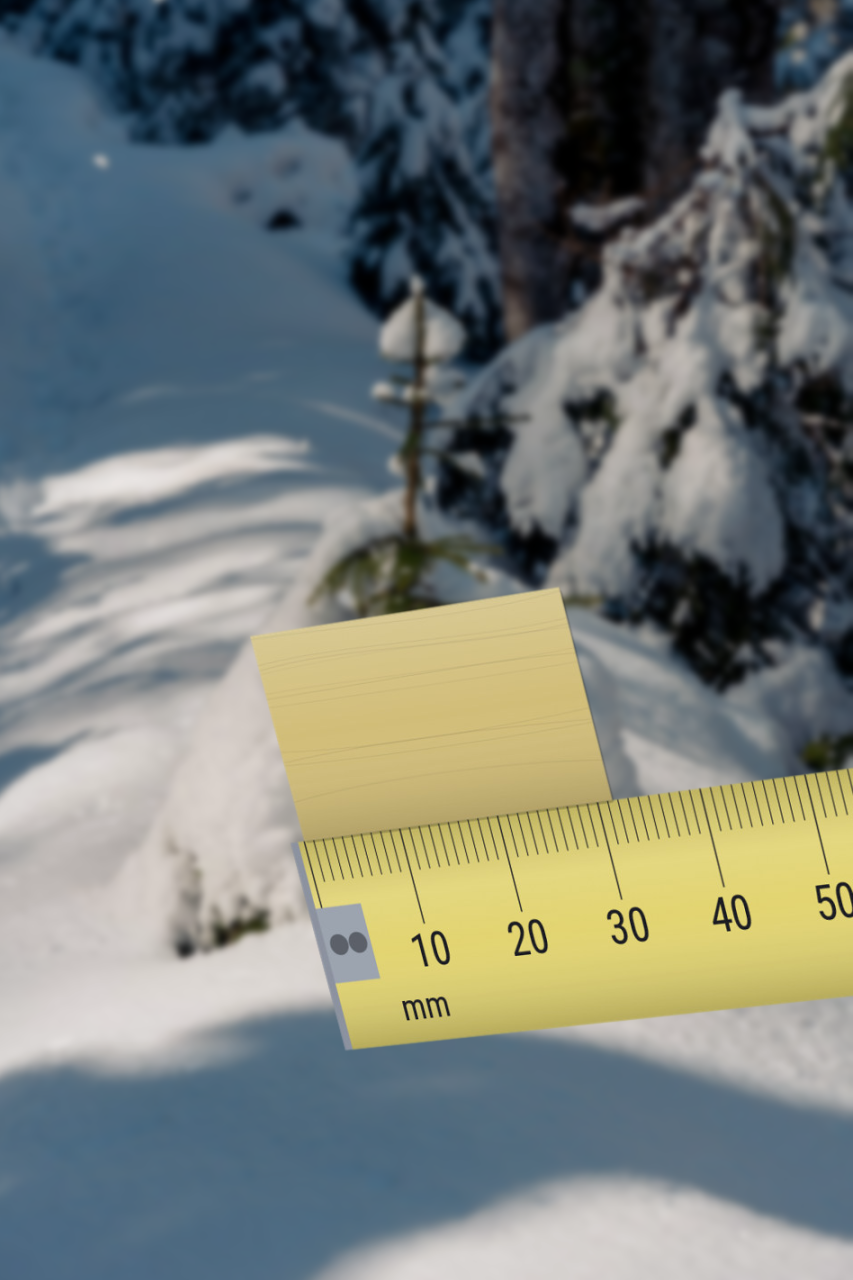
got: 31.5 mm
